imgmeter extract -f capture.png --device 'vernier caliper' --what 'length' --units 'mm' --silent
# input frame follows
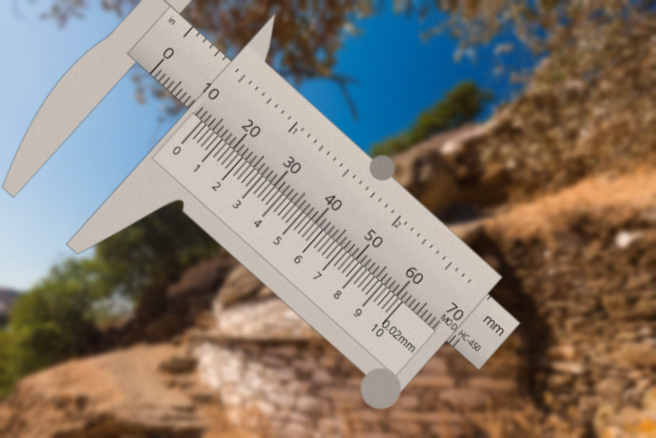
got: 12.5 mm
